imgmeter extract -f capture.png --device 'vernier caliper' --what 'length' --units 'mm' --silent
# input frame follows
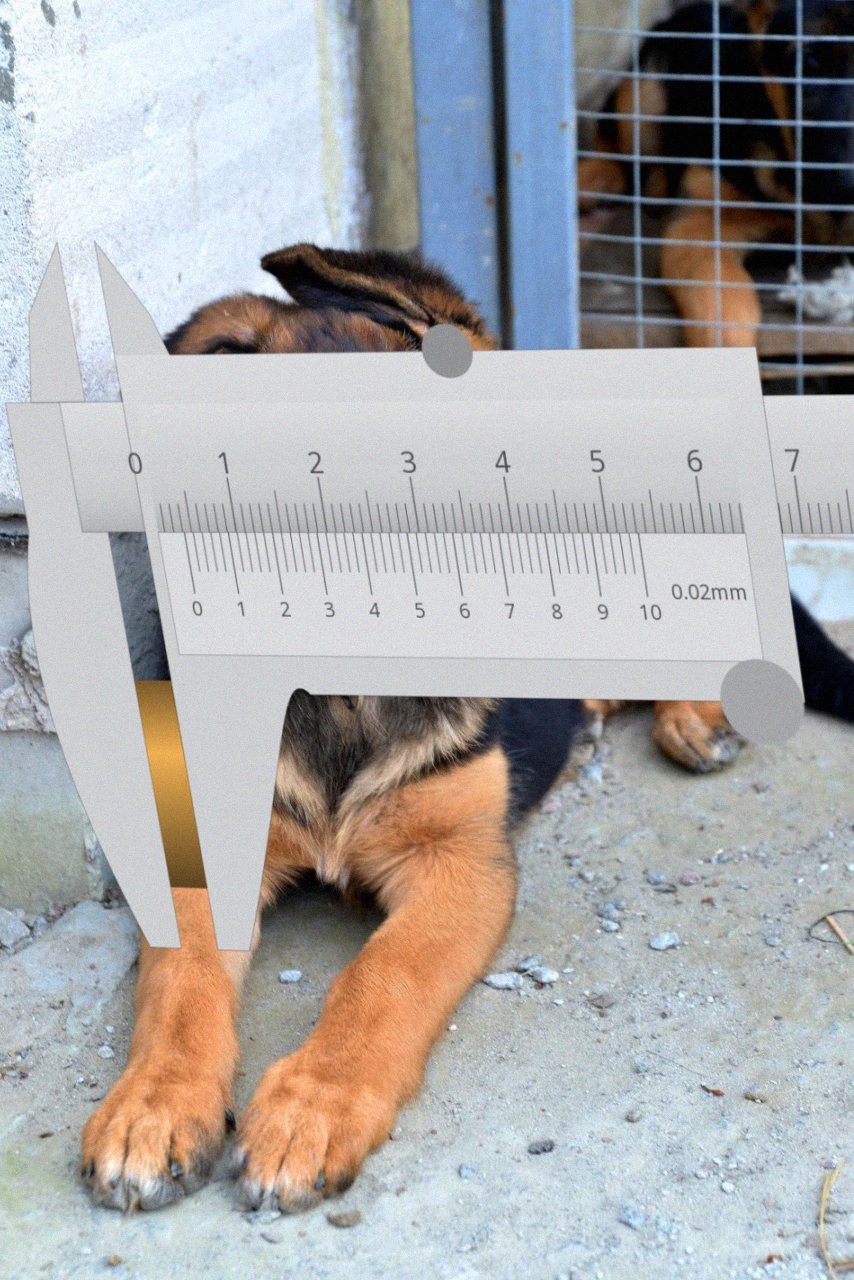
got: 4.2 mm
